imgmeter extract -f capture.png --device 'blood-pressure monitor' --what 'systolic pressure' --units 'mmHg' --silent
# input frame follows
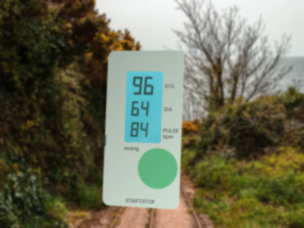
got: 96 mmHg
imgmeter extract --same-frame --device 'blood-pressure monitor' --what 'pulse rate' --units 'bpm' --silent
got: 84 bpm
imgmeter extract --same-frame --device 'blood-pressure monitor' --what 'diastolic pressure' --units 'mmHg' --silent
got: 64 mmHg
